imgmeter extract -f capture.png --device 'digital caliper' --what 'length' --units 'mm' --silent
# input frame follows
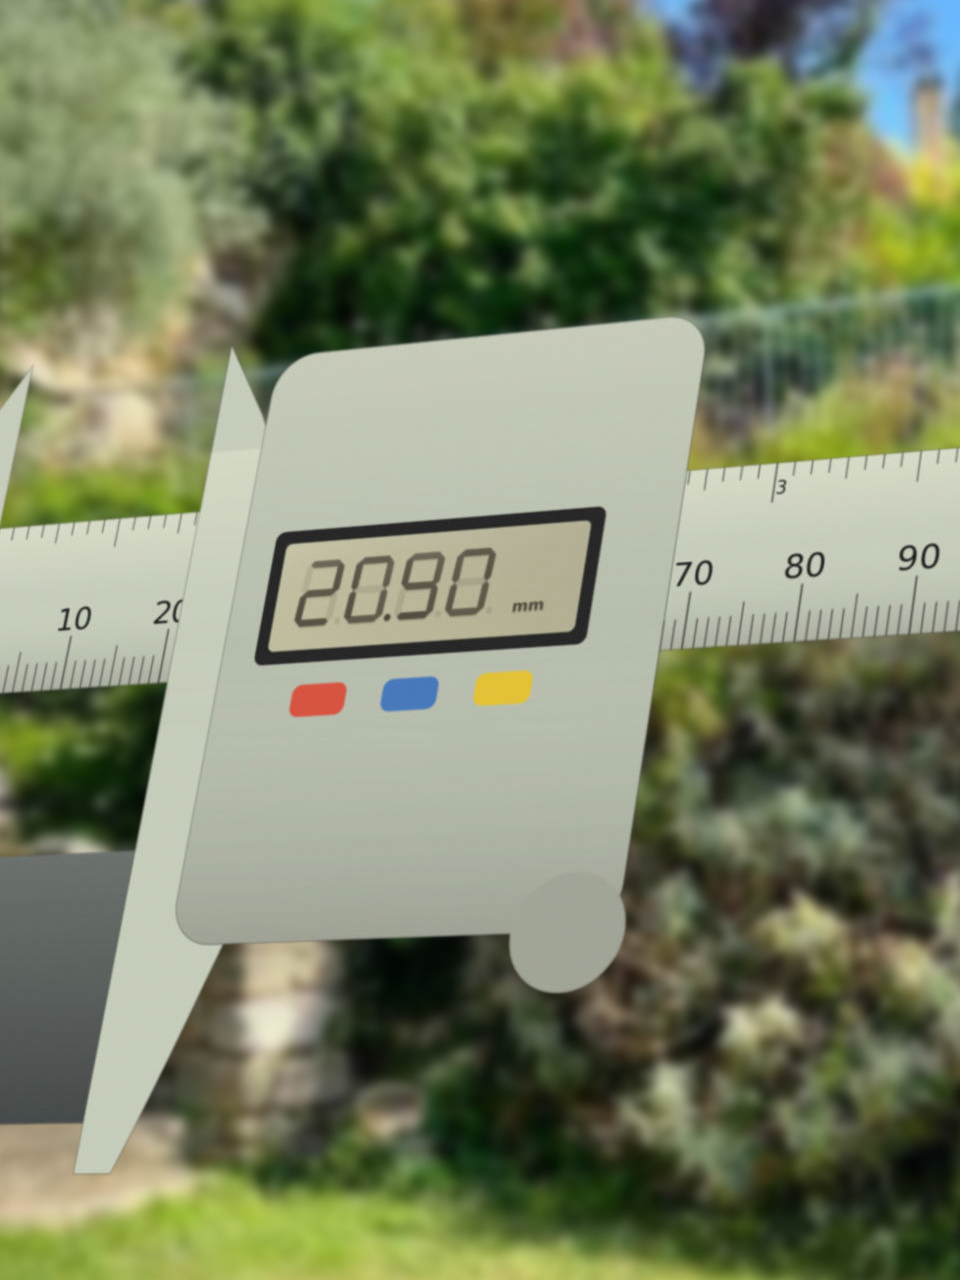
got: 20.90 mm
